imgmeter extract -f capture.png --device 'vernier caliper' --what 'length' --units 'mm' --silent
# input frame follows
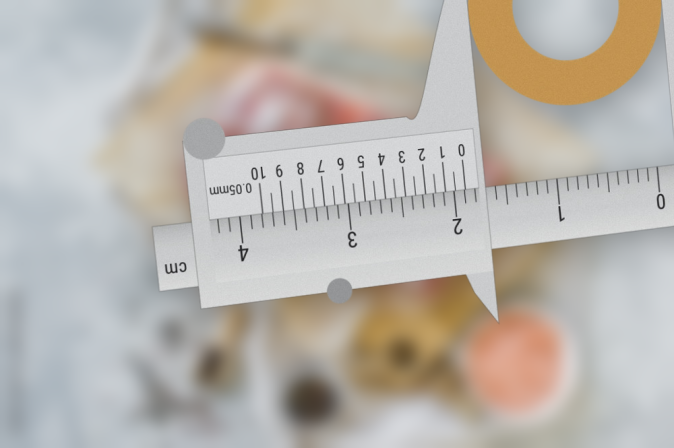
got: 18.9 mm
